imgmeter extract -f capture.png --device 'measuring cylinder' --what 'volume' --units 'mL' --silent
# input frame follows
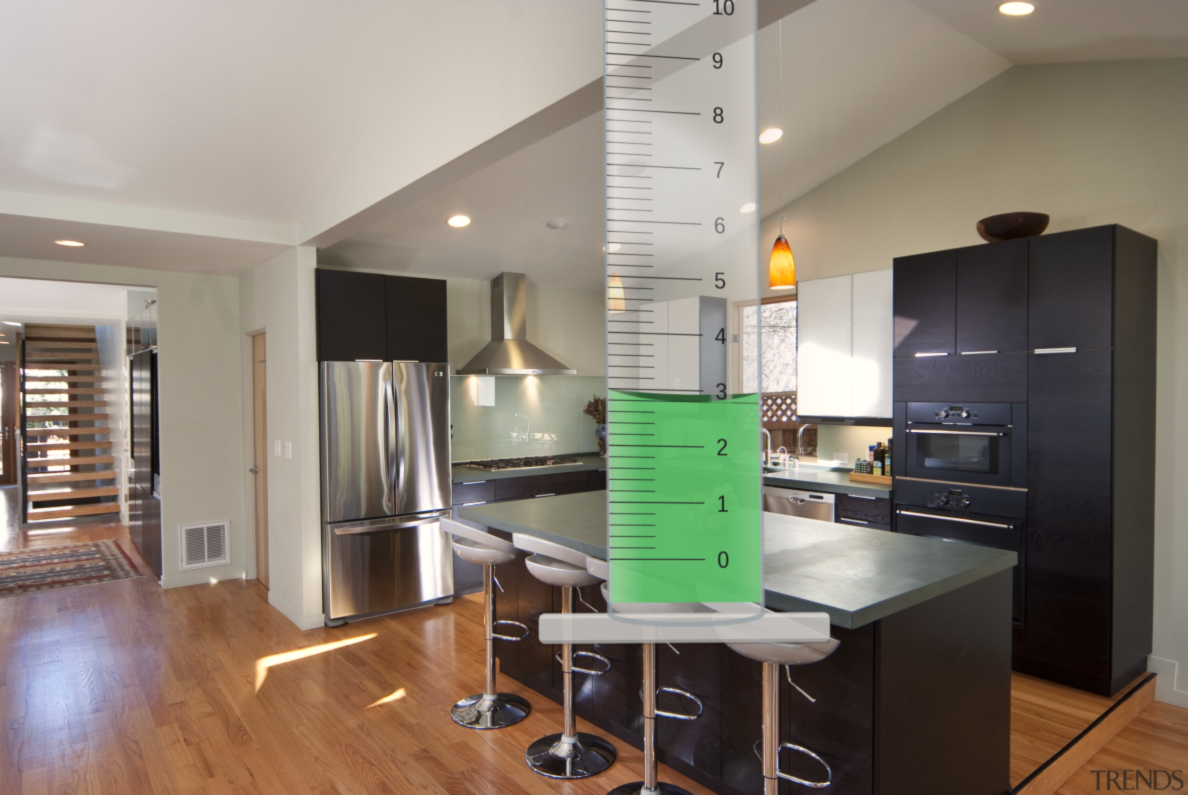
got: 2.8 mL
